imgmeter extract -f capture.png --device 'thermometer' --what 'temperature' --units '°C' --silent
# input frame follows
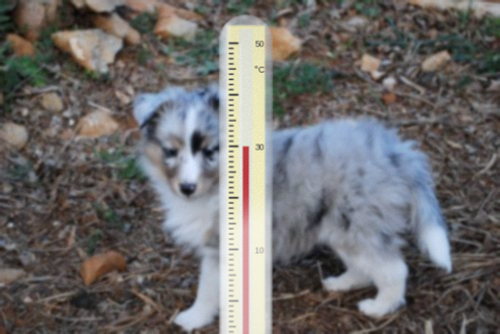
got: 30 °C
